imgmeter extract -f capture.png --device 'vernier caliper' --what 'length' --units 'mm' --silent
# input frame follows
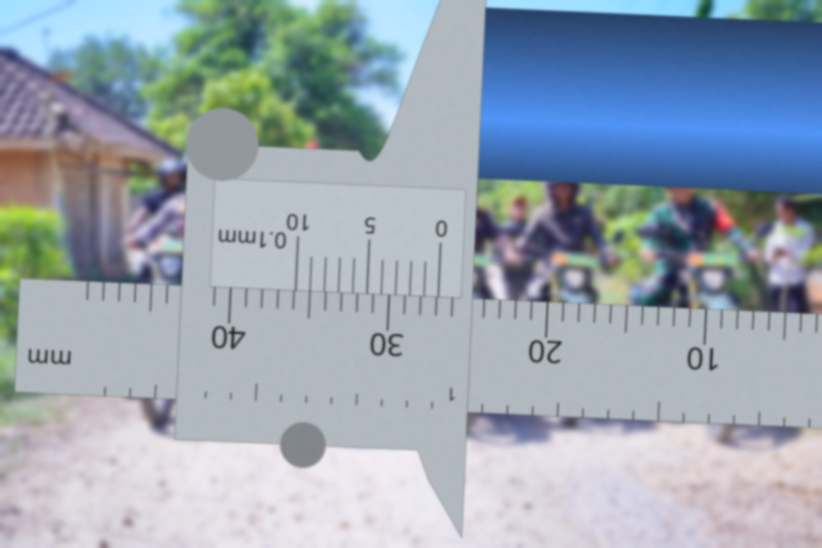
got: 26.9 mm
